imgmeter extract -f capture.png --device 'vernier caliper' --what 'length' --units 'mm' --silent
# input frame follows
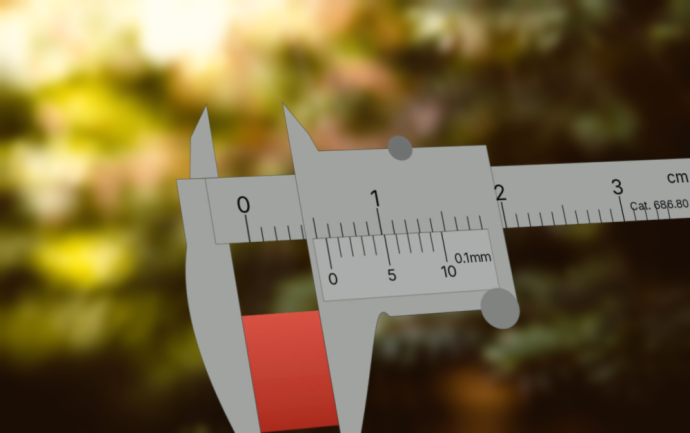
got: 5.7 mm
